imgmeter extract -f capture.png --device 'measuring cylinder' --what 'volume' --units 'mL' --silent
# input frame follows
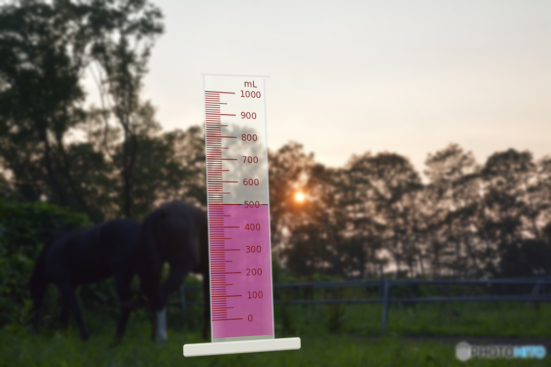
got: 500 mL
